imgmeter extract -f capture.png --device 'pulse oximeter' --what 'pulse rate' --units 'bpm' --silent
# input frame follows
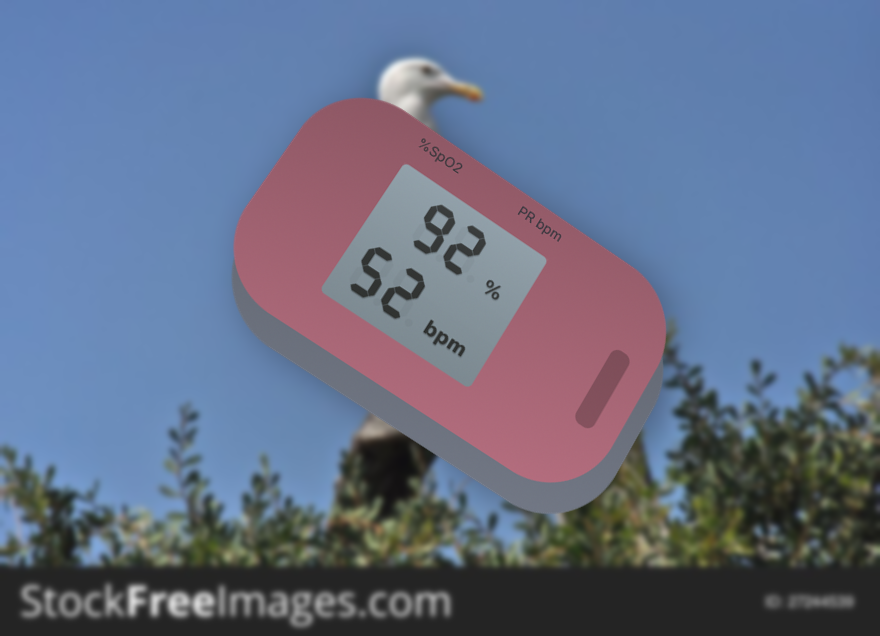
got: 52 bpm
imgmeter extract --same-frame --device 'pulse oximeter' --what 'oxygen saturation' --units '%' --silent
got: 92 %
